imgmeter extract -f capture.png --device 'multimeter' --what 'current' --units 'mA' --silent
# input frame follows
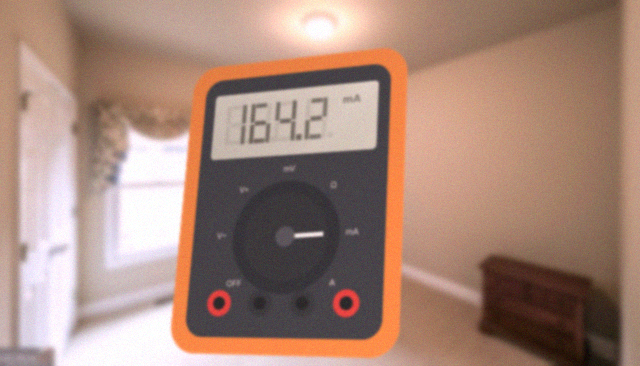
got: 164.2 mA
